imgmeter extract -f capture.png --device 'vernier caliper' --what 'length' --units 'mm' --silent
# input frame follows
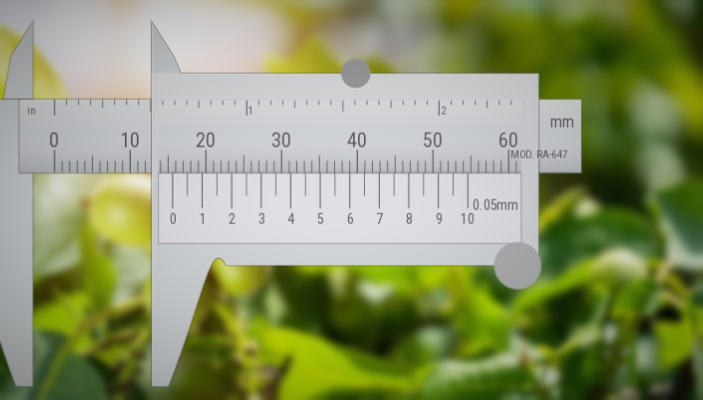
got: 15.6 mm
